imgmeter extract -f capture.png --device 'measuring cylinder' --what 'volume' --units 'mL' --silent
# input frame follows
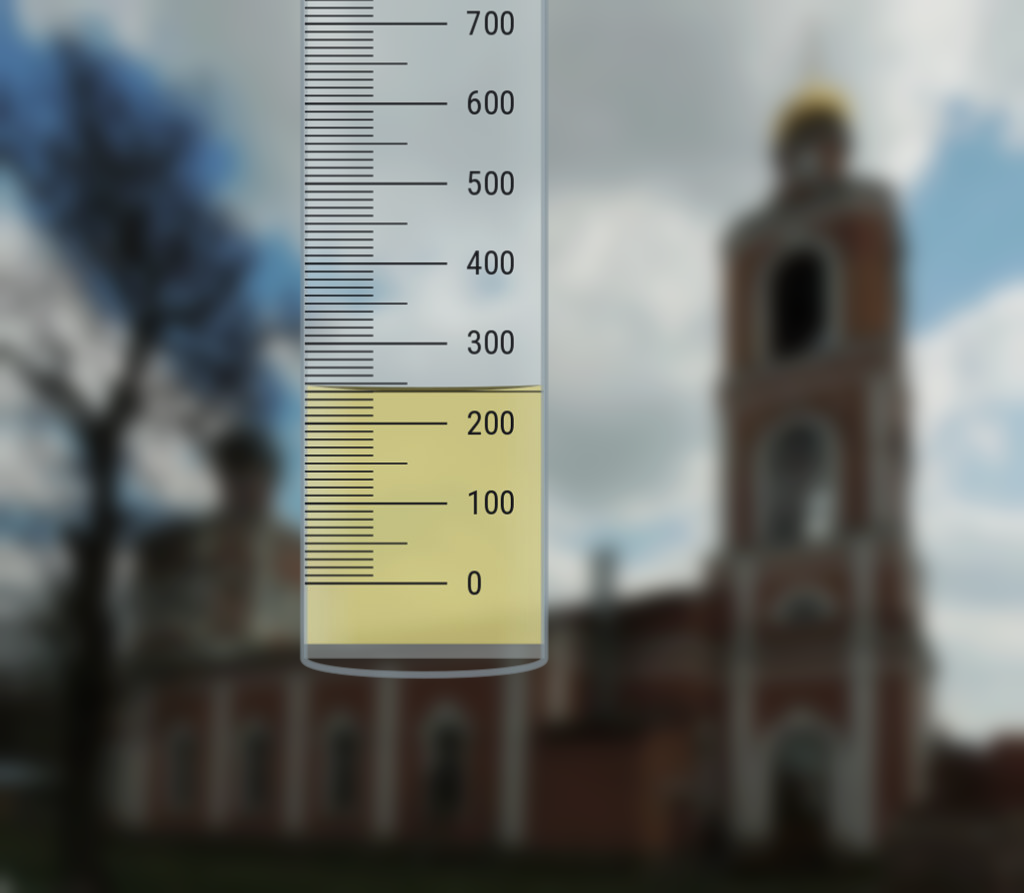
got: 240 mL
